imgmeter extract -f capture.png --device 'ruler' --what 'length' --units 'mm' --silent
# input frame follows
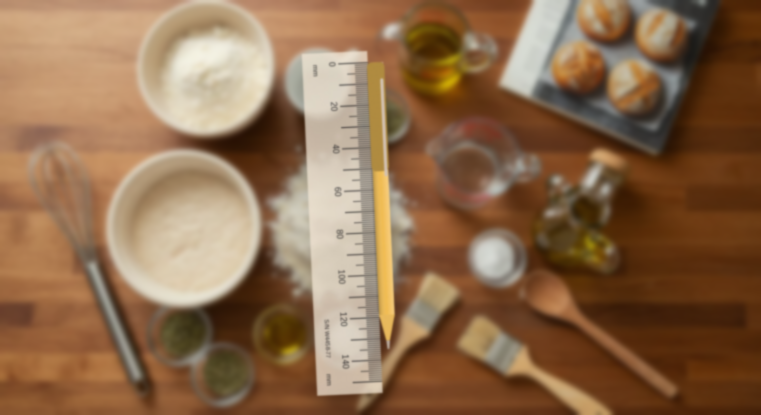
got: 135 mm
